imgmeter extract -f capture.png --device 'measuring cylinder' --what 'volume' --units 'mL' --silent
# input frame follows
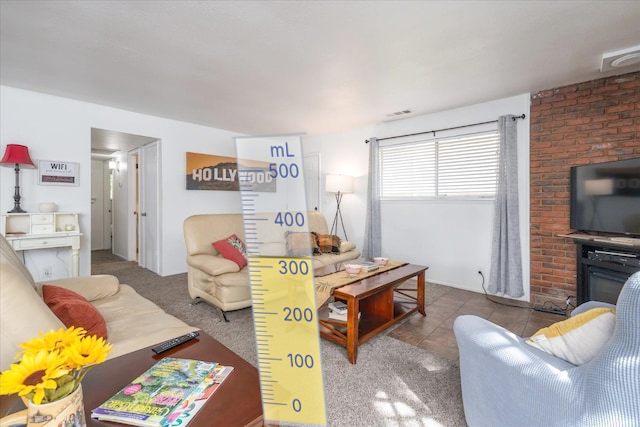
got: 320 mL
